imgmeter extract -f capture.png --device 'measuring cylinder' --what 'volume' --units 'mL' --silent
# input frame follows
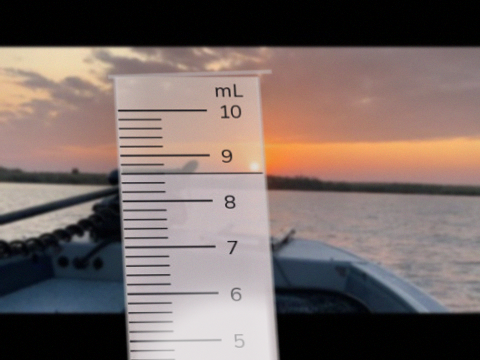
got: 8.6 mL
